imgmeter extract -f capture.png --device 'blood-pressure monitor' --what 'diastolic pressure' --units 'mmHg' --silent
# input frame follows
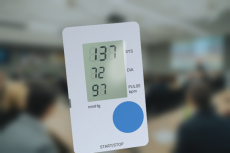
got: 72 mmHg
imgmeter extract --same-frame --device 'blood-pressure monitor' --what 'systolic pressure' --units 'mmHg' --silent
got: 137 mmHg
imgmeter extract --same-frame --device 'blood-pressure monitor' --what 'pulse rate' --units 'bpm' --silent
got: 97 bpm
